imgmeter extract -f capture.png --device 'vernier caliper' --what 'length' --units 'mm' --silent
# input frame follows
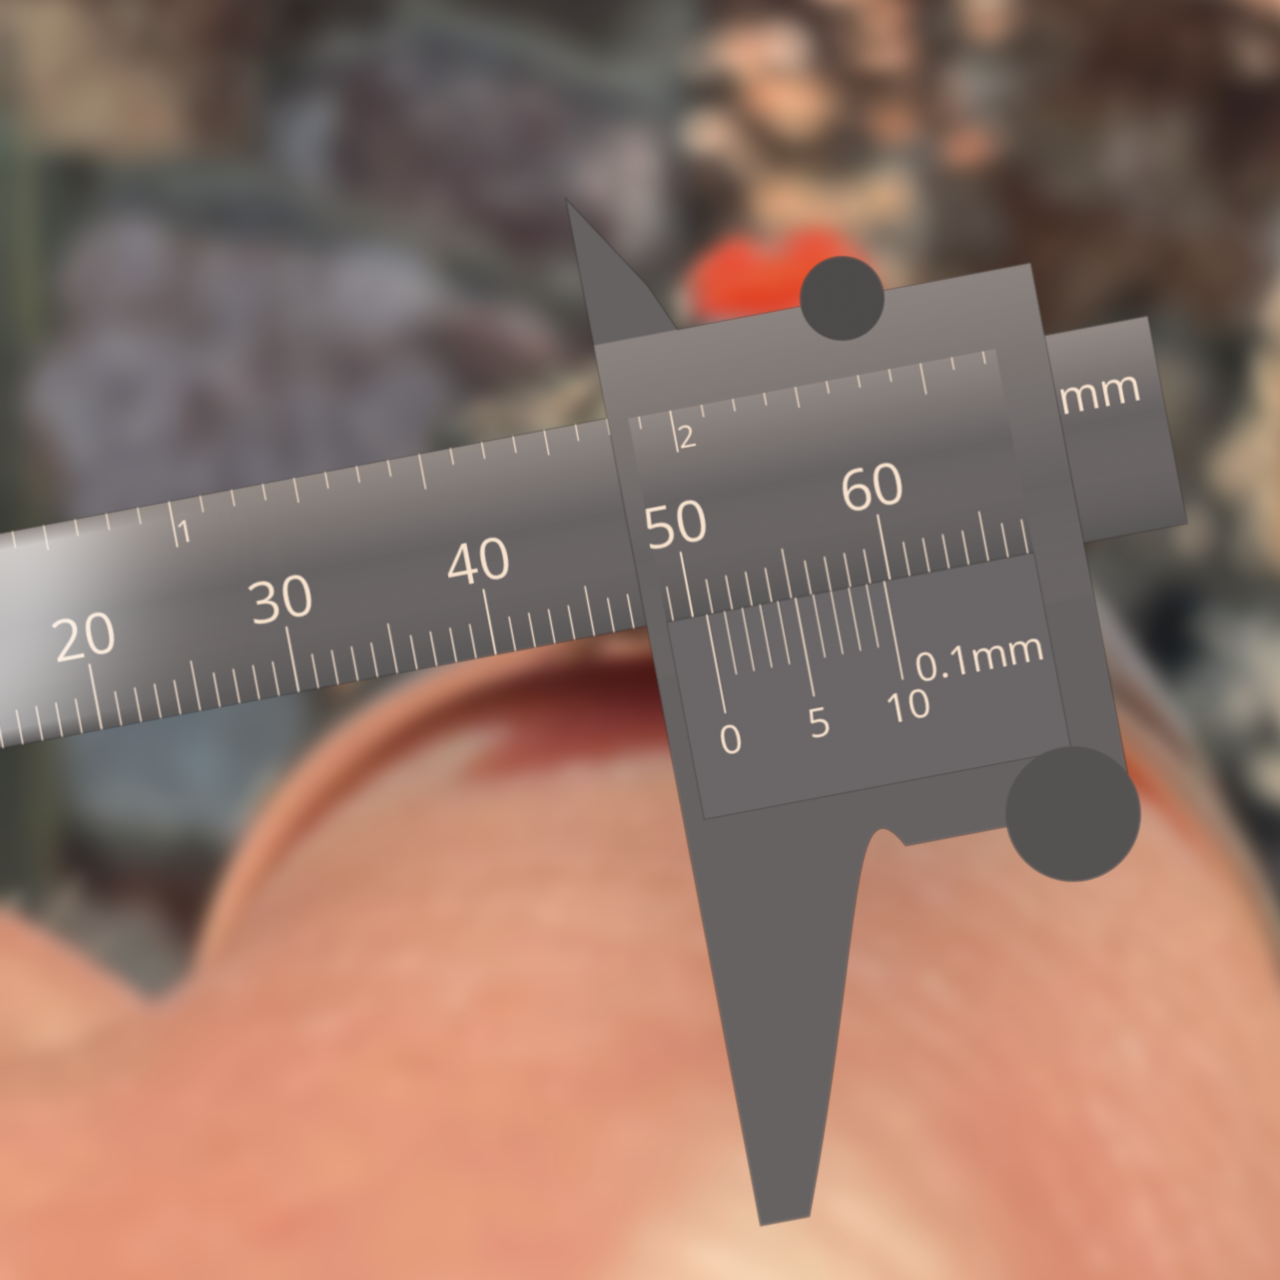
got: 50.7 mm
